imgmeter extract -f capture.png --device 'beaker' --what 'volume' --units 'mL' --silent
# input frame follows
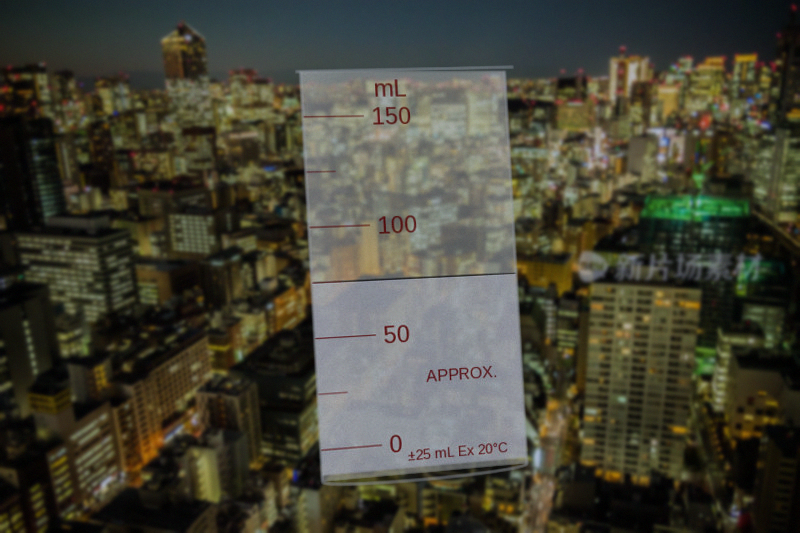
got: 75 mL
